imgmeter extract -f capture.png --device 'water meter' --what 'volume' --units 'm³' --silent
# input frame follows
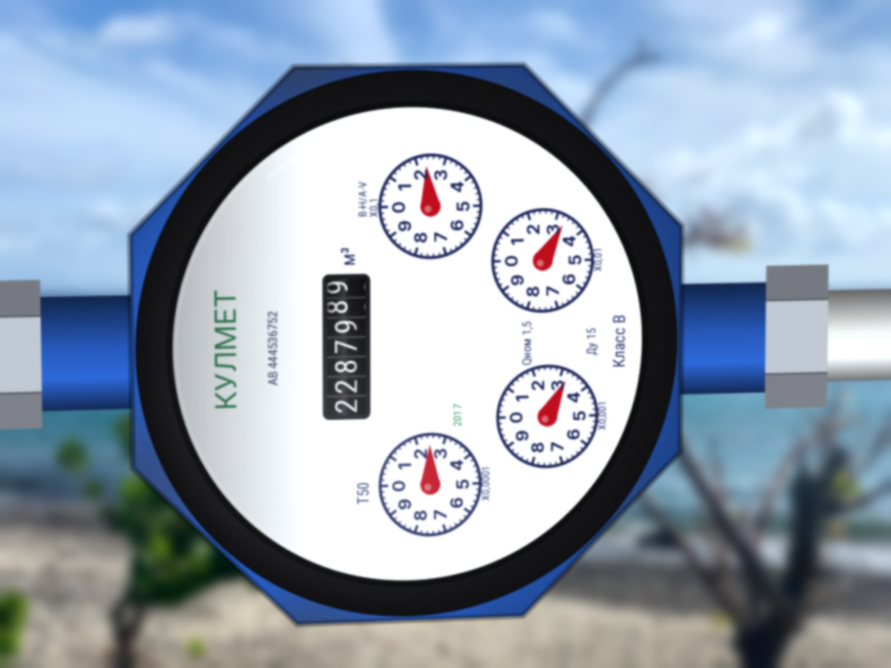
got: 2287989.2332 m³
